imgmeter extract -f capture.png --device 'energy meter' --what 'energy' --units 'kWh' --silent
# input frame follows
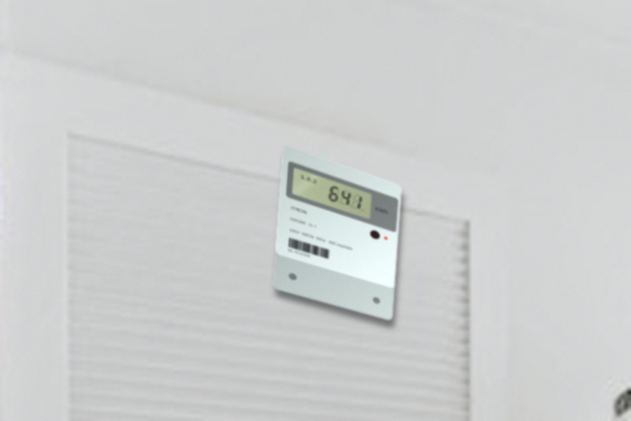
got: 641 kWh
